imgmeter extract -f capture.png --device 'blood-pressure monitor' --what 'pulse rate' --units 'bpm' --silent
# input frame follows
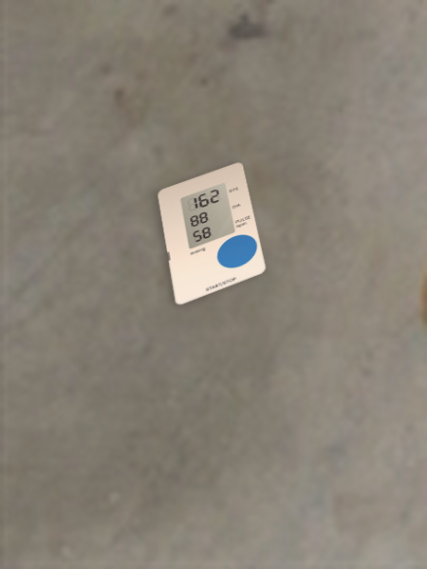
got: 58 bpm
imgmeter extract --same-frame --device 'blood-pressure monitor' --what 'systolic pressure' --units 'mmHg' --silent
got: 162 mmHg
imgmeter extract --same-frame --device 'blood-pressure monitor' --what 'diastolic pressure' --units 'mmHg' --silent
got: 88 mmHg
